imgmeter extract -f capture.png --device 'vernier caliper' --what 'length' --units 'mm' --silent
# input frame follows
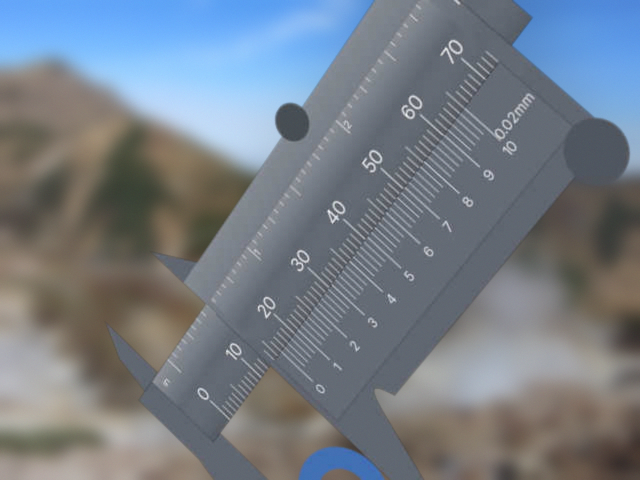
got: 16.0 mm
